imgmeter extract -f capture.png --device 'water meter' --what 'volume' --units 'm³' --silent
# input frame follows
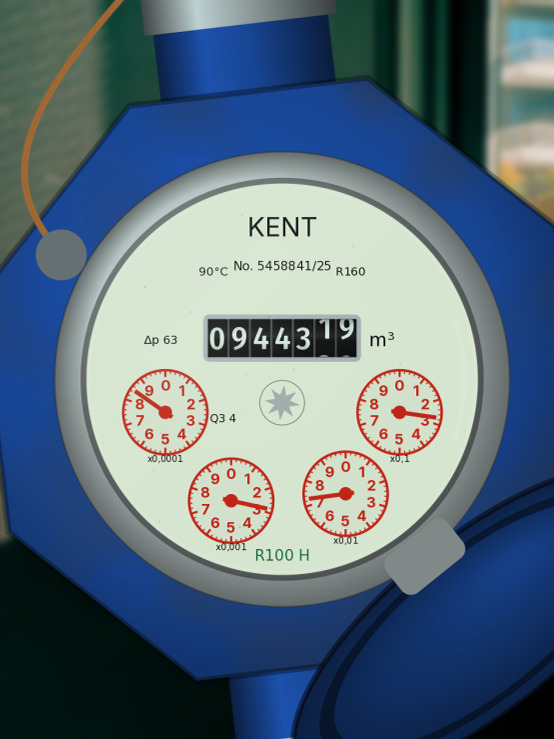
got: 944319.2728 m³
